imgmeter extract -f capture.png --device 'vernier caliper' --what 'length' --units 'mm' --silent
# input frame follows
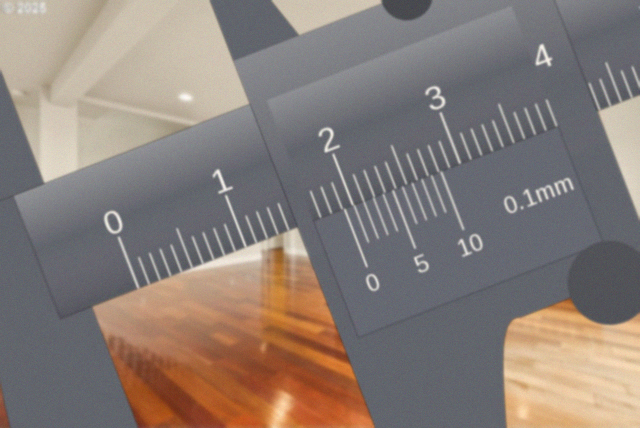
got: 19.2 mm
